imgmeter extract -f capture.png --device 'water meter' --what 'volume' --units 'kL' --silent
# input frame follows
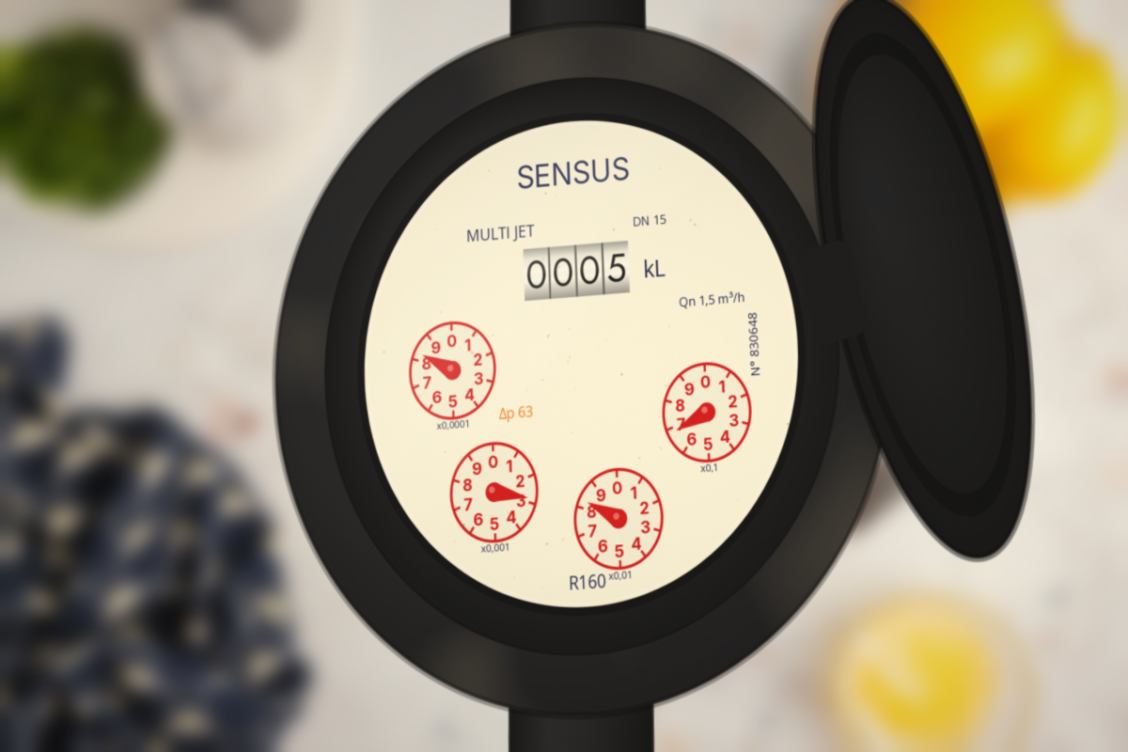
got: 5.6828 kL
